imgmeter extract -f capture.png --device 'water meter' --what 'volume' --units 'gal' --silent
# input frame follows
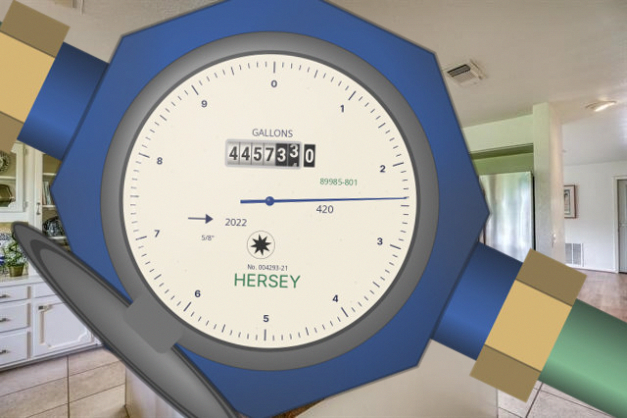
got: 4457332.4 gal
